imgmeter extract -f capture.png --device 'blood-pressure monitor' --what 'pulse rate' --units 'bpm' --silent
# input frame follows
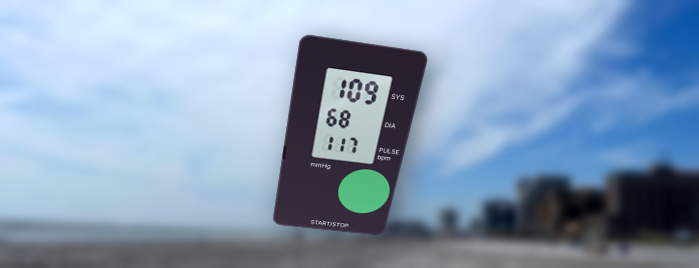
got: 117 bpm
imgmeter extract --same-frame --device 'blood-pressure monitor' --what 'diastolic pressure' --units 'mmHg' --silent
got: 68 mmHg
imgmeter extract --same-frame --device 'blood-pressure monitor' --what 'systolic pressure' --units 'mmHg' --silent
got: 109 mmHg
